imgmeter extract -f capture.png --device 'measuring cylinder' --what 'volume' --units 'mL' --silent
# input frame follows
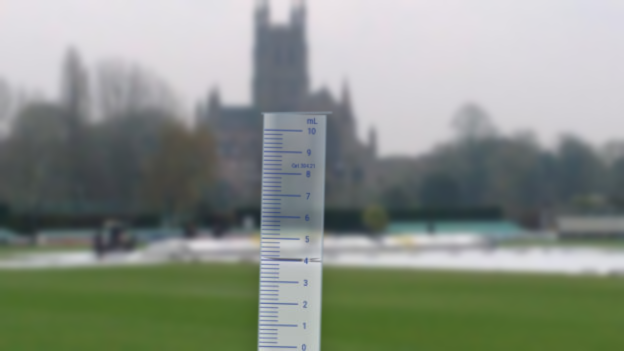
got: 4 mL
